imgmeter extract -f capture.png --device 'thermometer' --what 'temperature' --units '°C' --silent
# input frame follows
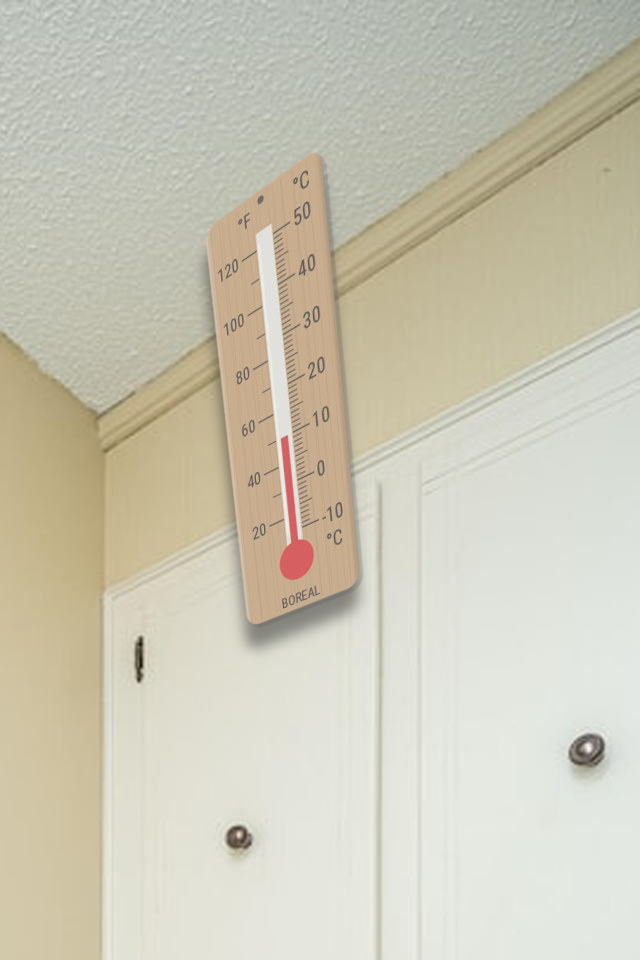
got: 10 °C
